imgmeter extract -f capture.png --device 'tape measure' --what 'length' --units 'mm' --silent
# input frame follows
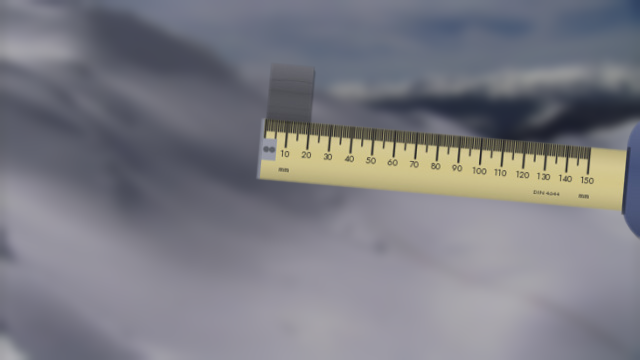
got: 20 mm
